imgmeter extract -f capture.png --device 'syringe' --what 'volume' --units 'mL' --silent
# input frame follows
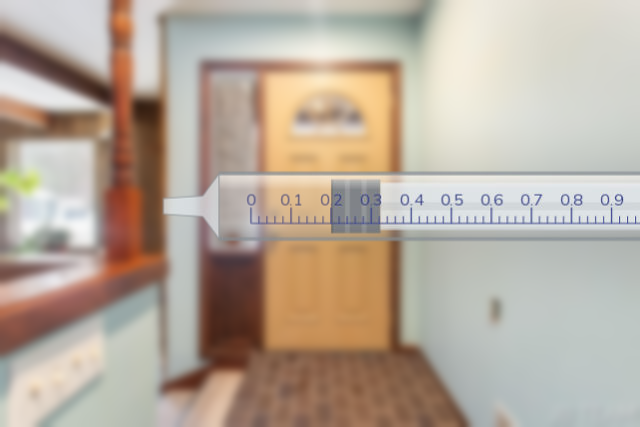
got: 0.2 mL
